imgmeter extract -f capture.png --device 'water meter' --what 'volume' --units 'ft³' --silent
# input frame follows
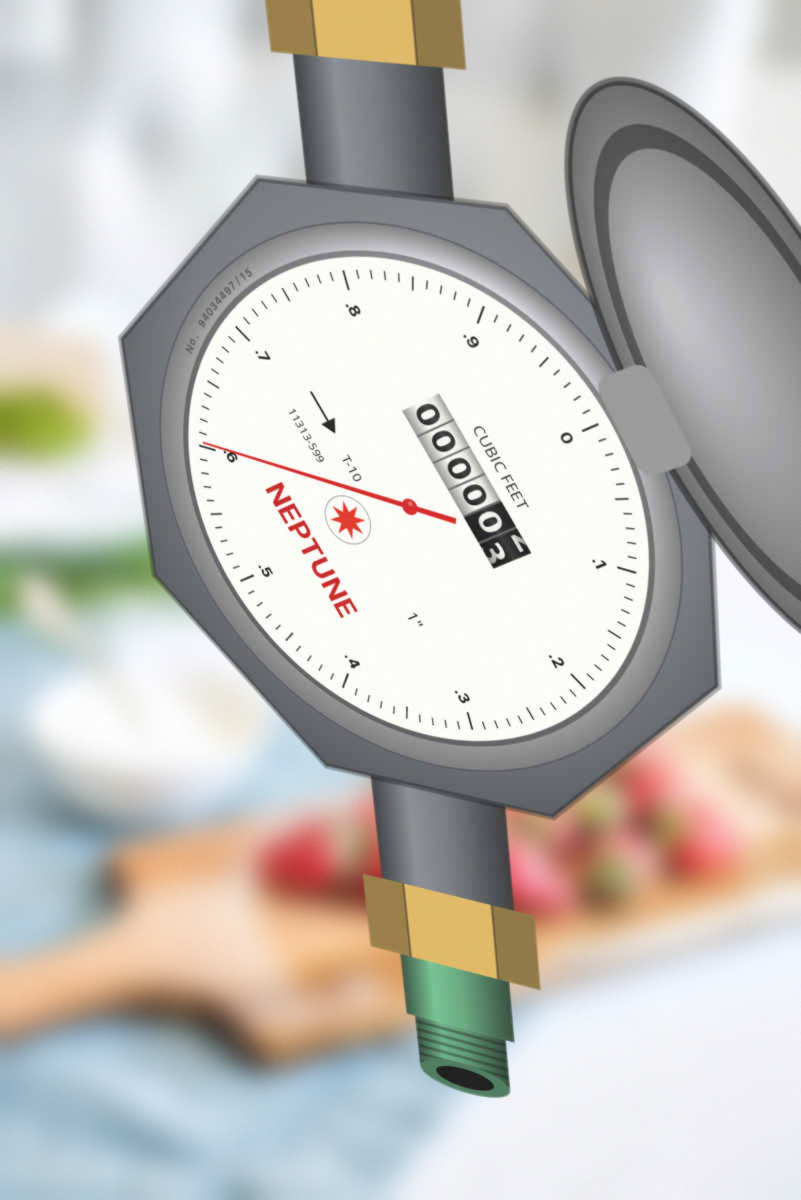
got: 2.60 ft³
